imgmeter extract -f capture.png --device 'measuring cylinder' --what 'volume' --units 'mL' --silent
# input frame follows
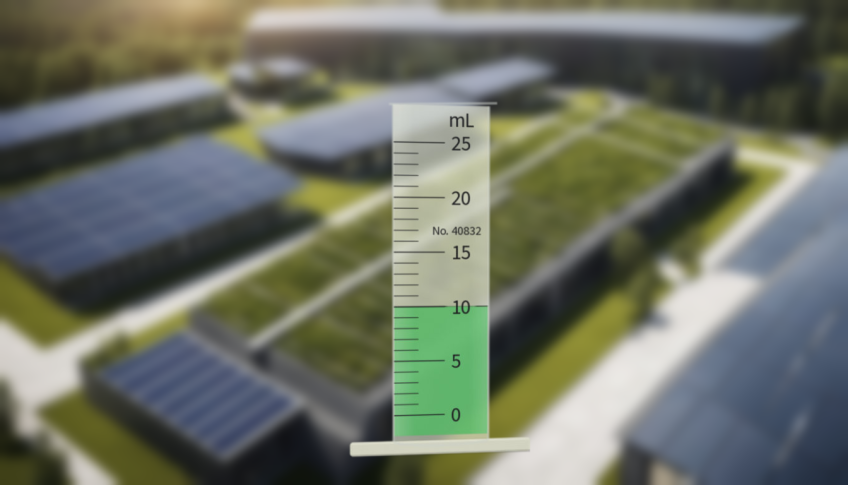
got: 10 mL
